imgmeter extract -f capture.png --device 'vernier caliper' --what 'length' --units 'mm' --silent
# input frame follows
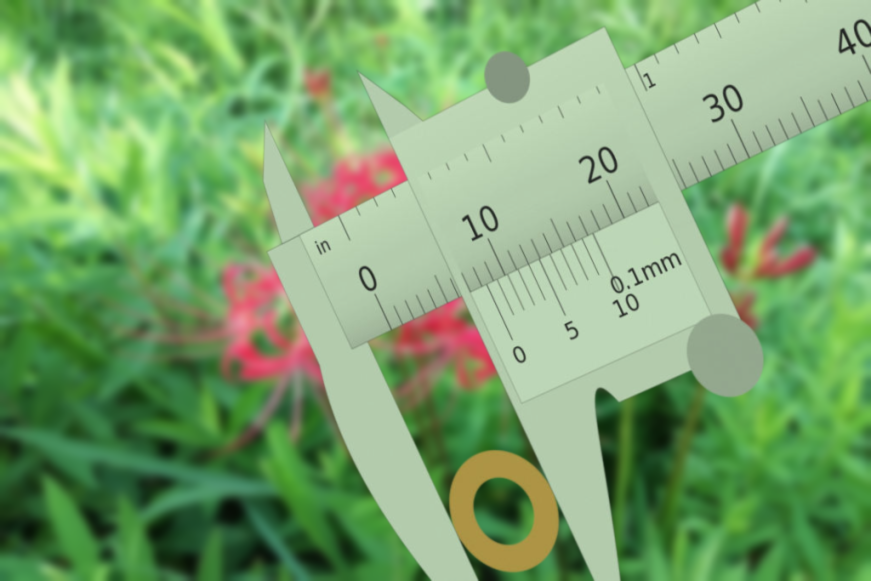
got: 8.4 mm
